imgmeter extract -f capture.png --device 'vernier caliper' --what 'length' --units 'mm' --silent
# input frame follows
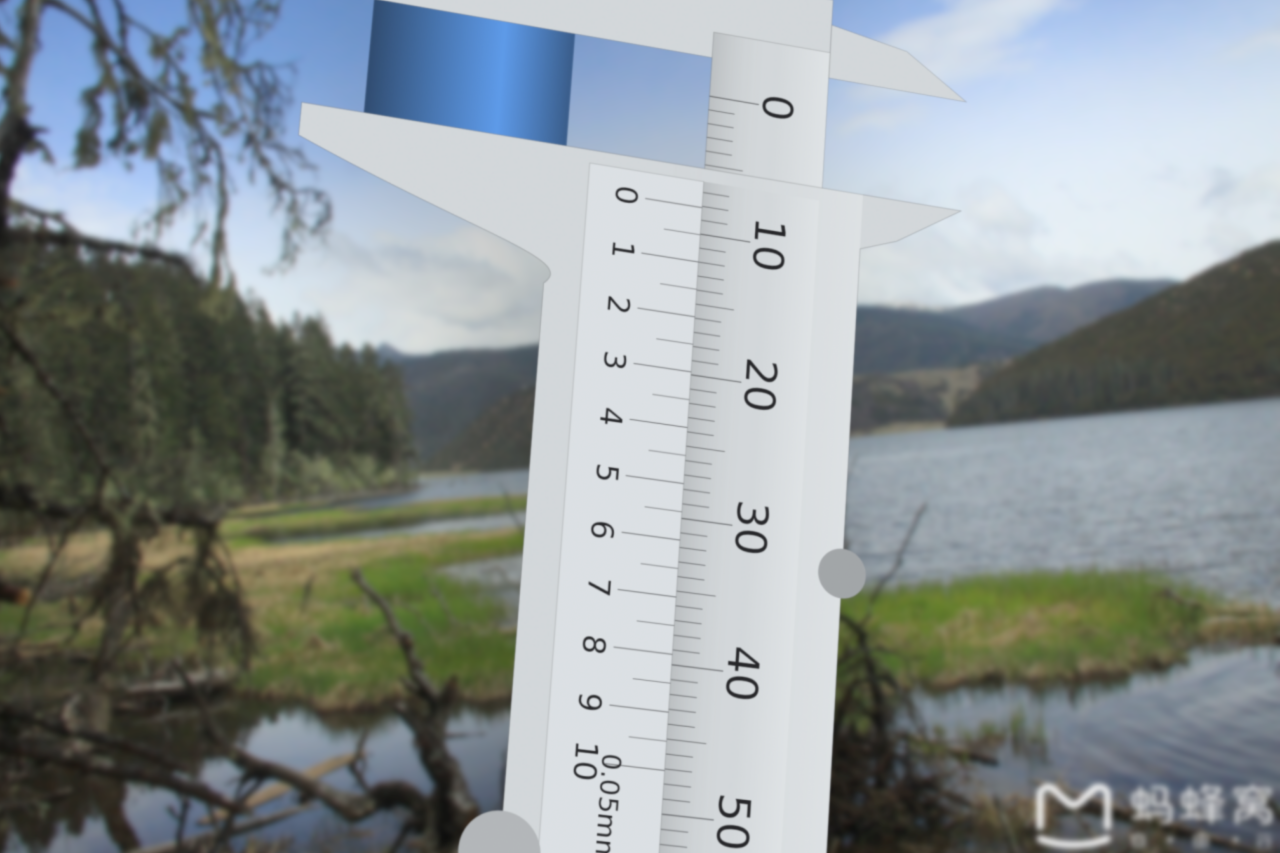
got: 8.1 mm
